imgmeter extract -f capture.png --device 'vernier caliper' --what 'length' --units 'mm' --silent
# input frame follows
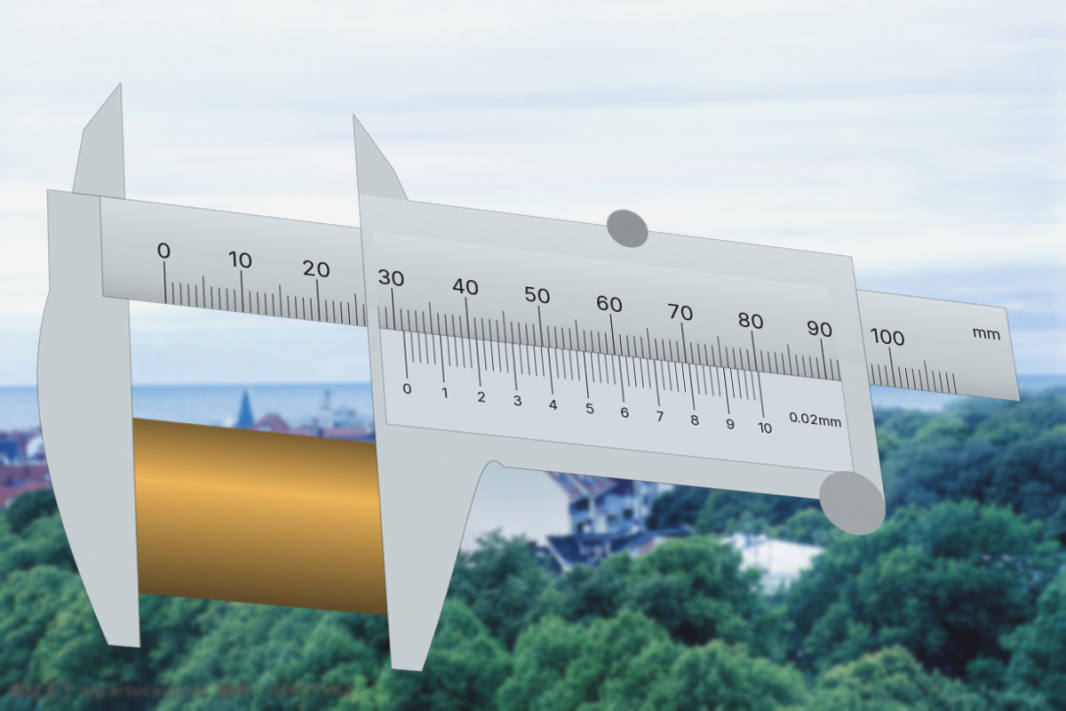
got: 31.2 mm
